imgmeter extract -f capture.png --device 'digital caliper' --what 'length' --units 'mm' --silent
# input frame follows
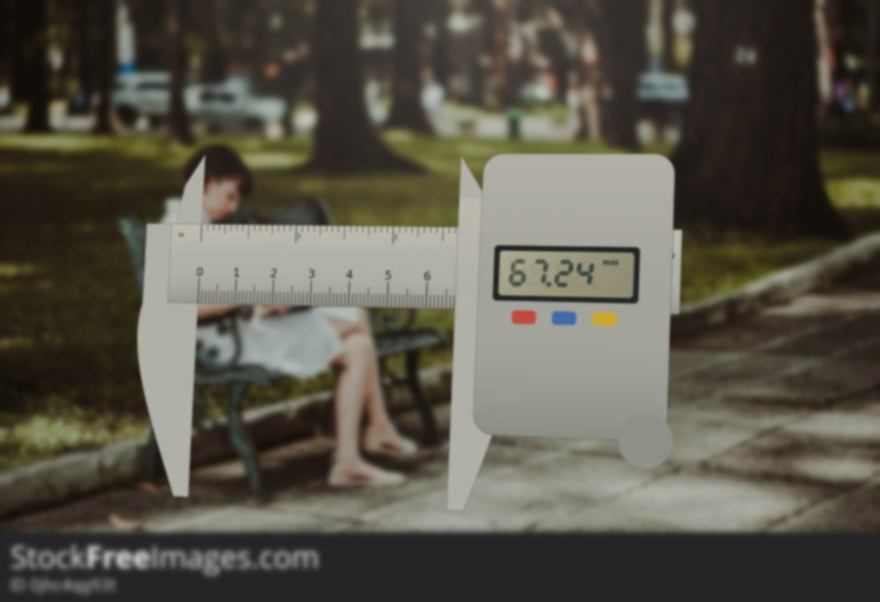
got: 67.24 mm
